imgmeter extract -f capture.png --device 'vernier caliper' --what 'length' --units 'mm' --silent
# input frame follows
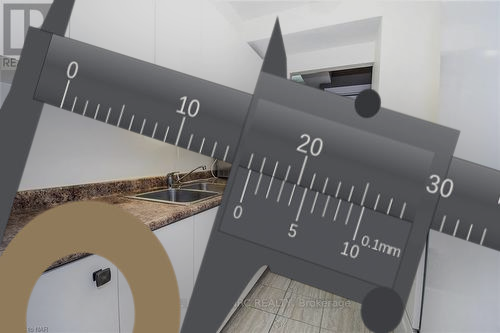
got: 16.2 mm
